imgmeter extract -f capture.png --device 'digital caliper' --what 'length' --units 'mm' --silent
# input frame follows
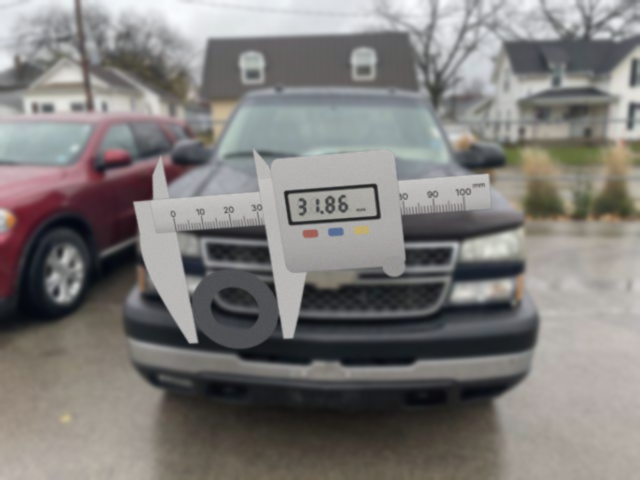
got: 31.86 mm
